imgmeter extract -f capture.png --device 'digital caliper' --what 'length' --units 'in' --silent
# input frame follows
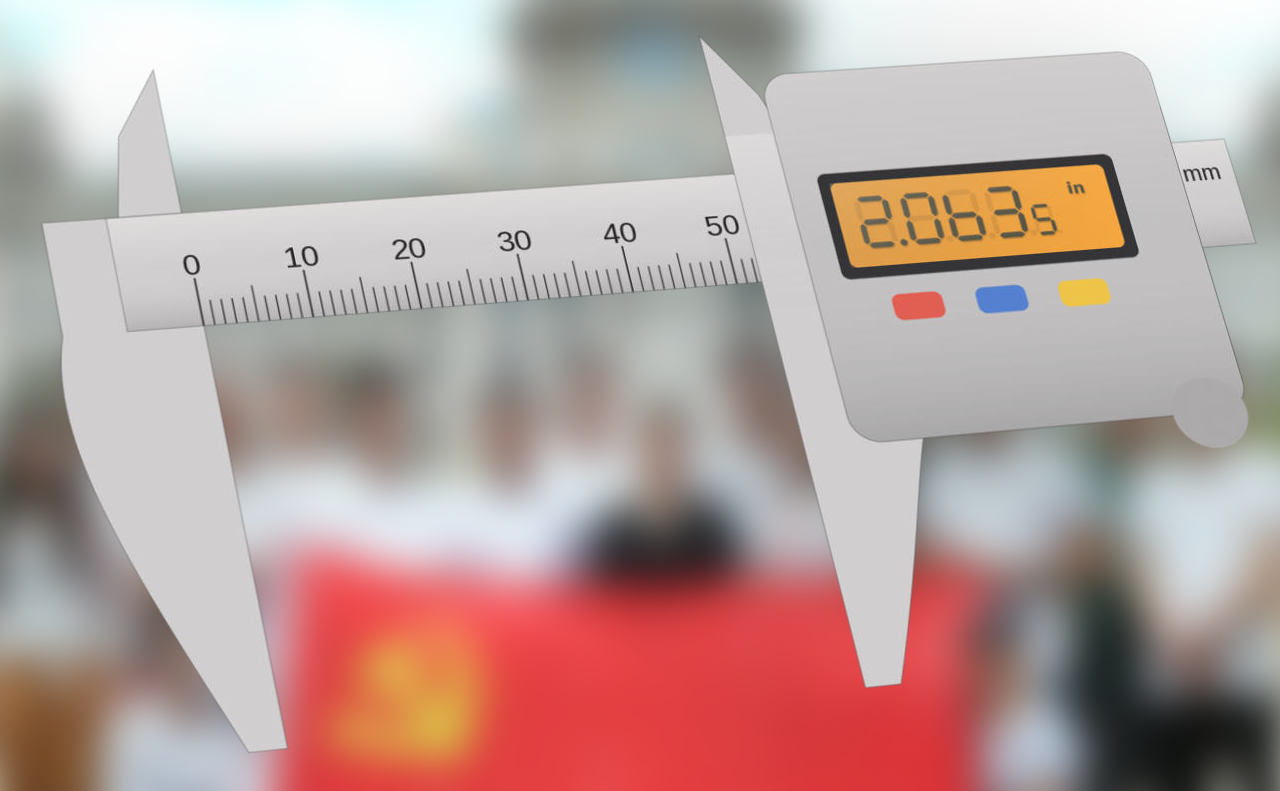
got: 2.0635 in
